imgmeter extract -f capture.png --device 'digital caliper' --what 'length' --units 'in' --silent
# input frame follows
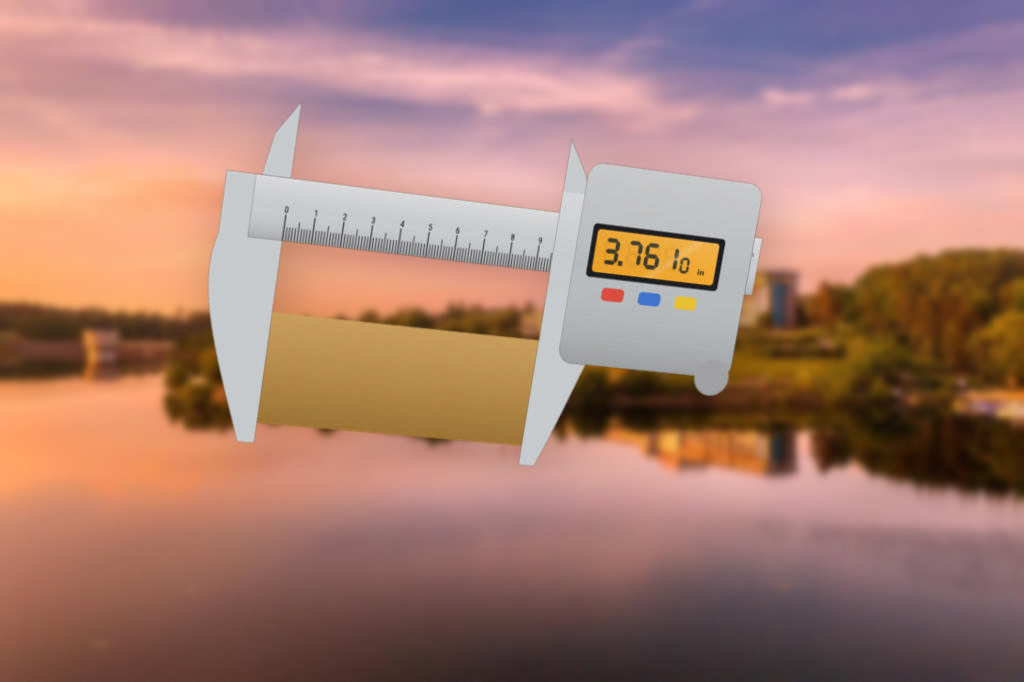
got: 3.7610 in
